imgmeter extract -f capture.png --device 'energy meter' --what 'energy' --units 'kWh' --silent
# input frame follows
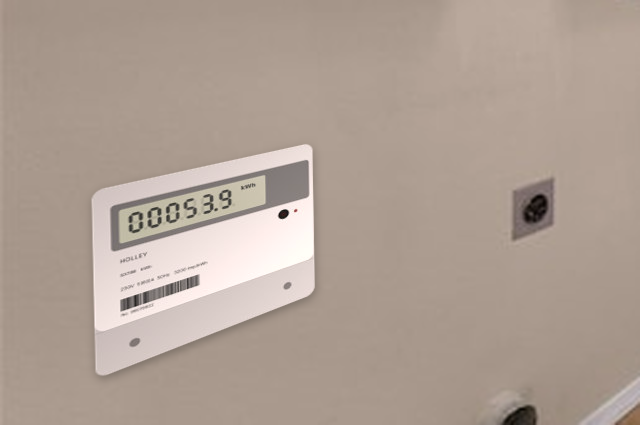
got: 53.9 kWh
